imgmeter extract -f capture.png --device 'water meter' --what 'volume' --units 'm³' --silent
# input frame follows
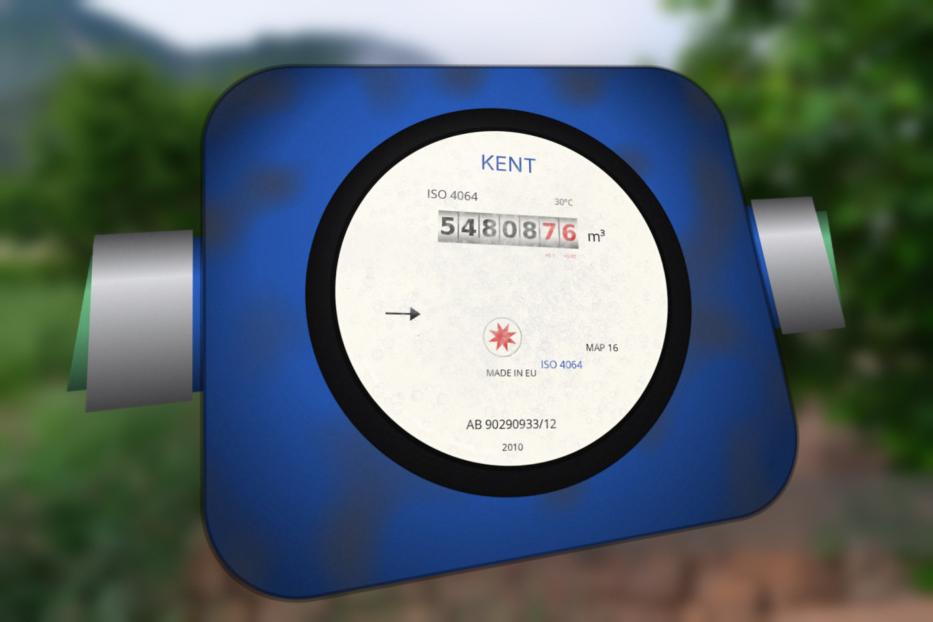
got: 54808.76 m³
